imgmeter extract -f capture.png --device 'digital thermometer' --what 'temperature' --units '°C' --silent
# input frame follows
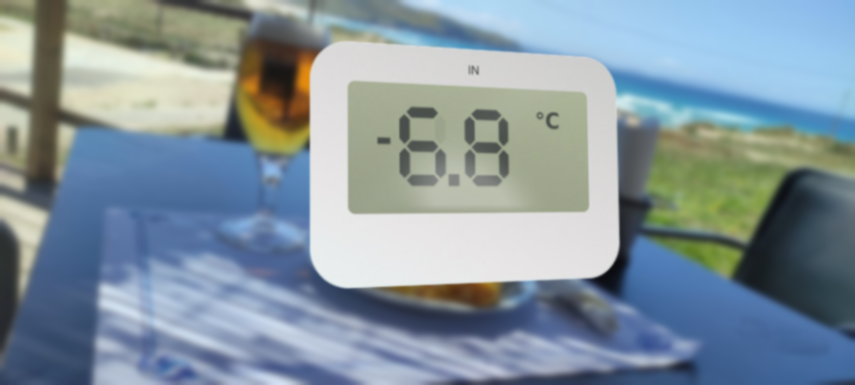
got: -6.8 °C
